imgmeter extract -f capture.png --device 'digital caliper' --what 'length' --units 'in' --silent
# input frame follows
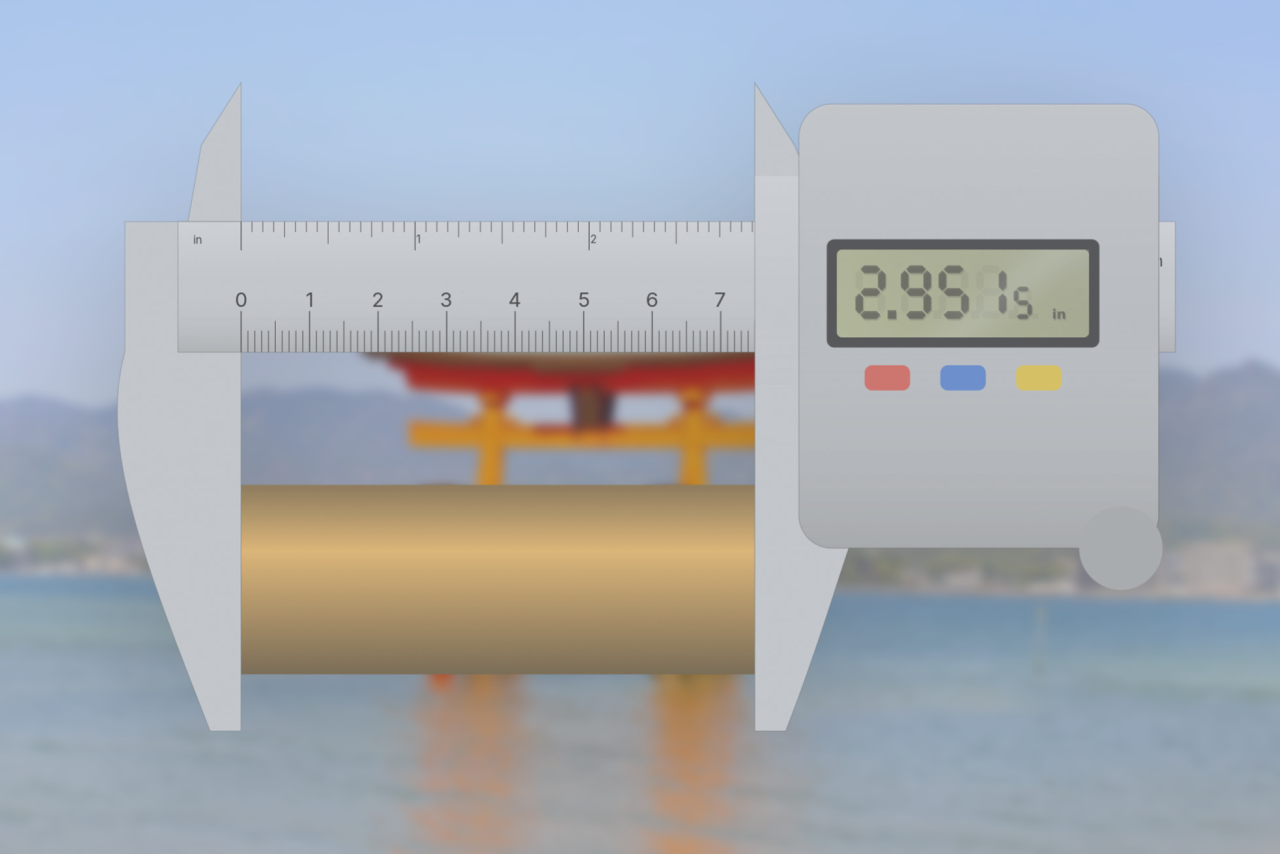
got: 2.9515 in
